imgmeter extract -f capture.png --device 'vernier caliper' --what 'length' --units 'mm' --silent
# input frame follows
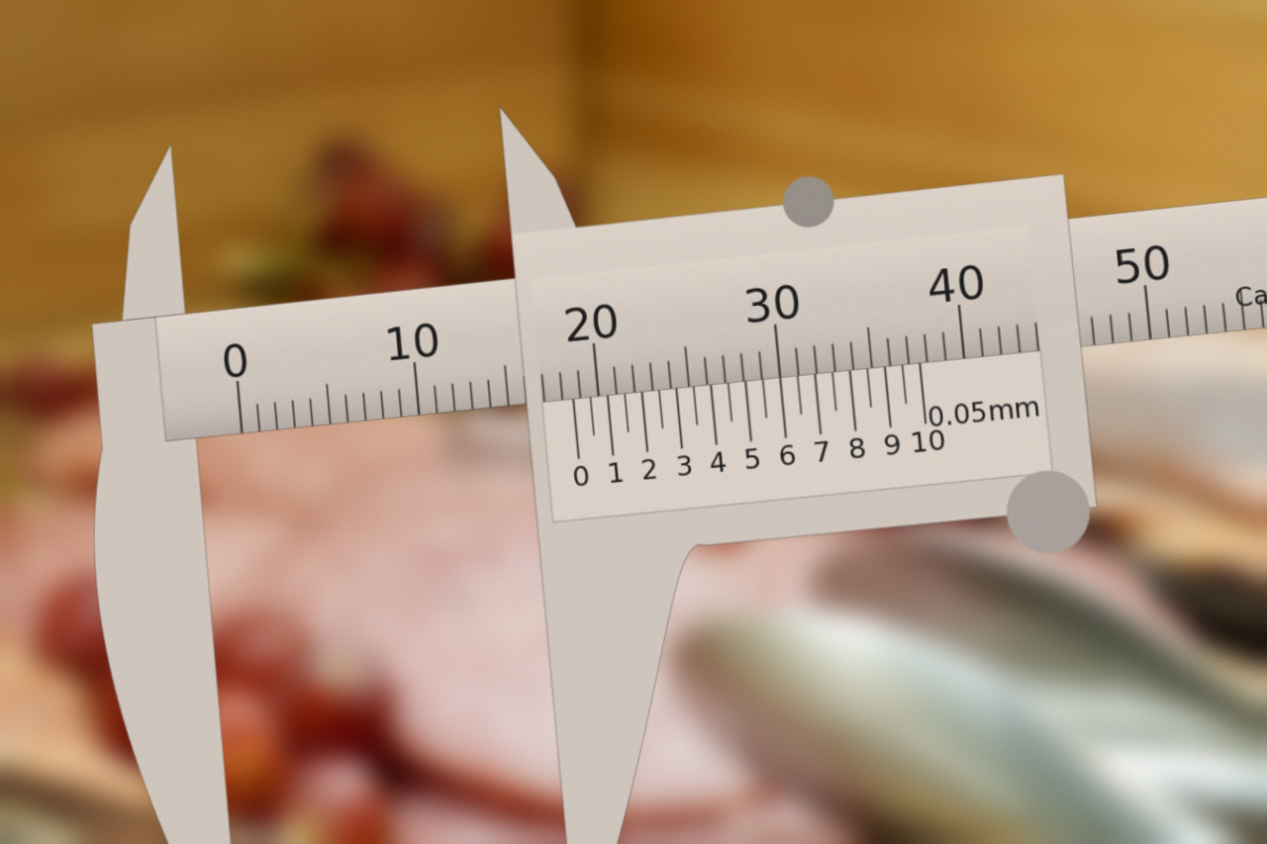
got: 18.6 mm
